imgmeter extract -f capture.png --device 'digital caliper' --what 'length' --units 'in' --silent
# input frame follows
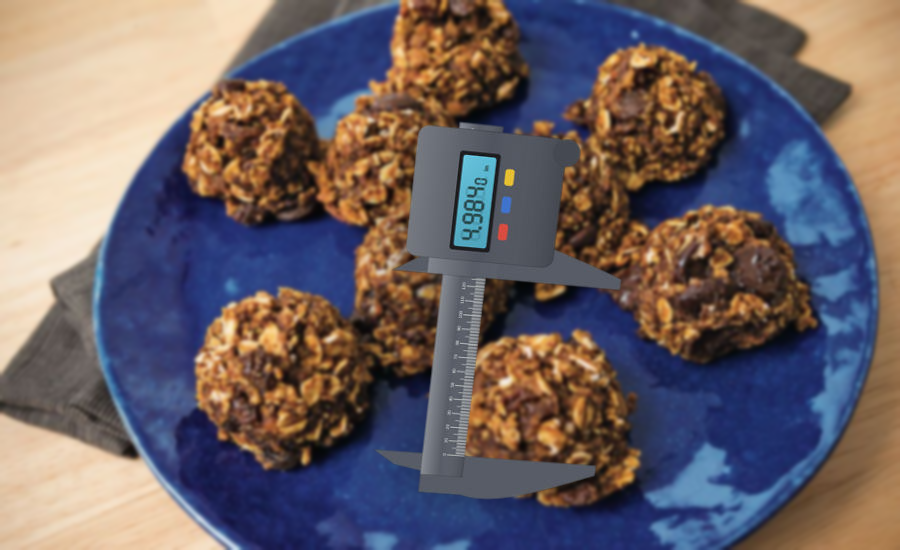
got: 4.9840 in
